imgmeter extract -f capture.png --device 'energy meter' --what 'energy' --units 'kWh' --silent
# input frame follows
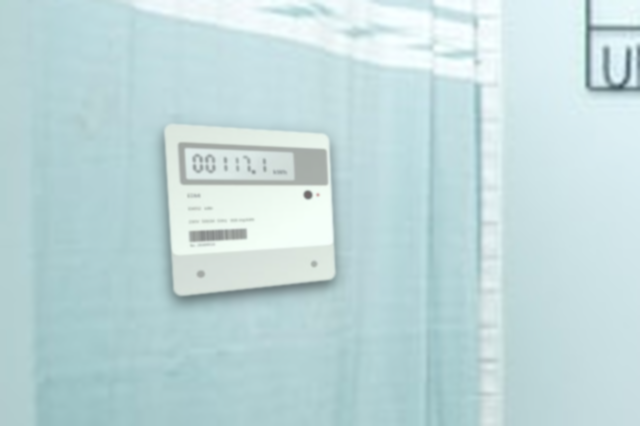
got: 117.1 kWh
